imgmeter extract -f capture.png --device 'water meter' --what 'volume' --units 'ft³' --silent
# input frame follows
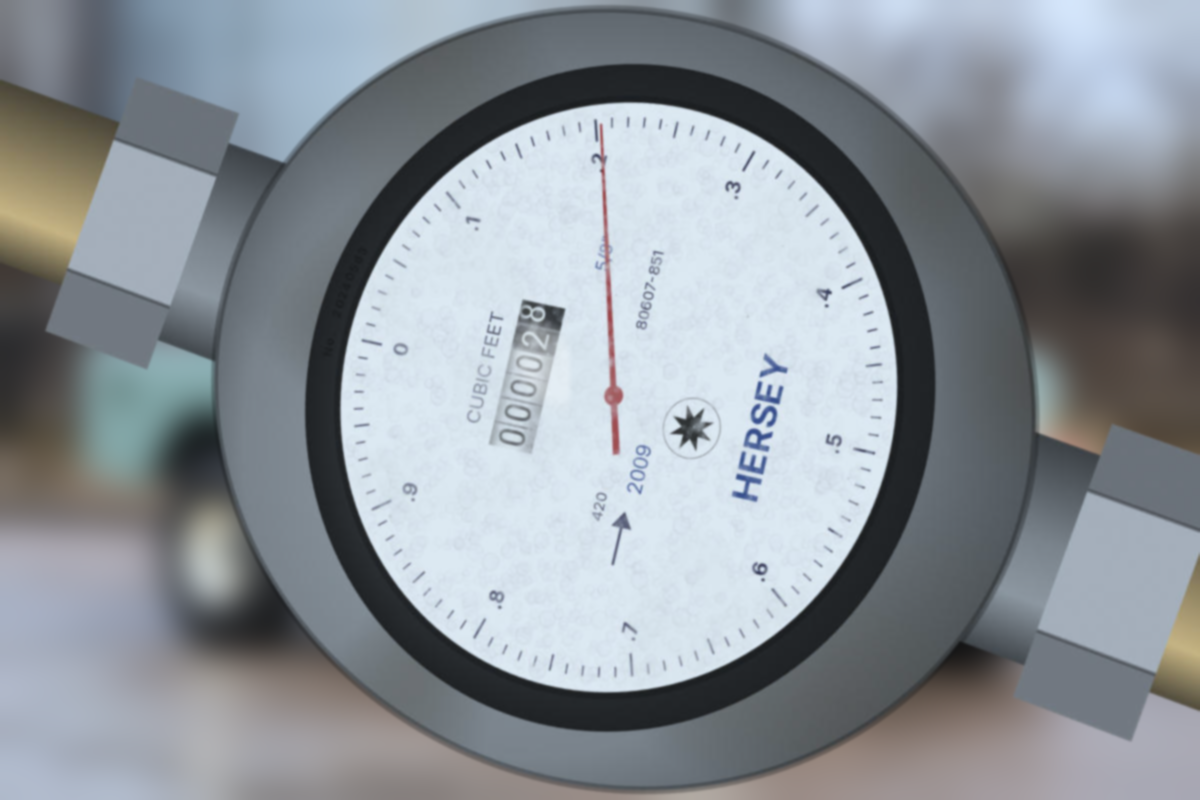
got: 28.20 ft³
